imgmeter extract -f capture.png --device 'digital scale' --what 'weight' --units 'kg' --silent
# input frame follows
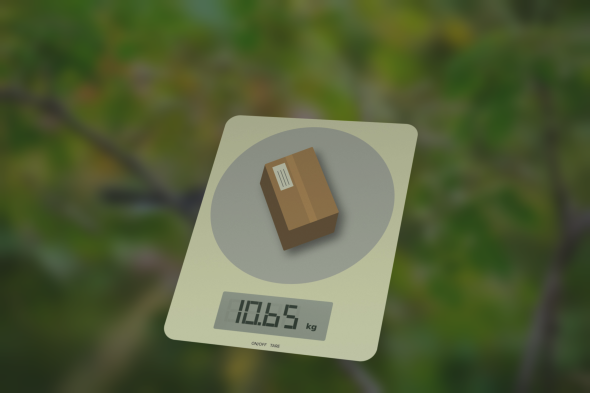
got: 10.65 kg
